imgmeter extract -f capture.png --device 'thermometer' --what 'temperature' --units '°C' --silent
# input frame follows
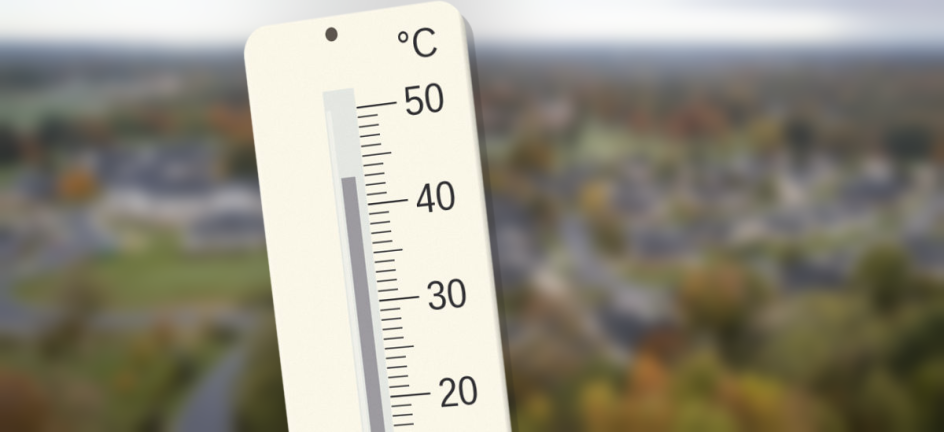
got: 43 °C
